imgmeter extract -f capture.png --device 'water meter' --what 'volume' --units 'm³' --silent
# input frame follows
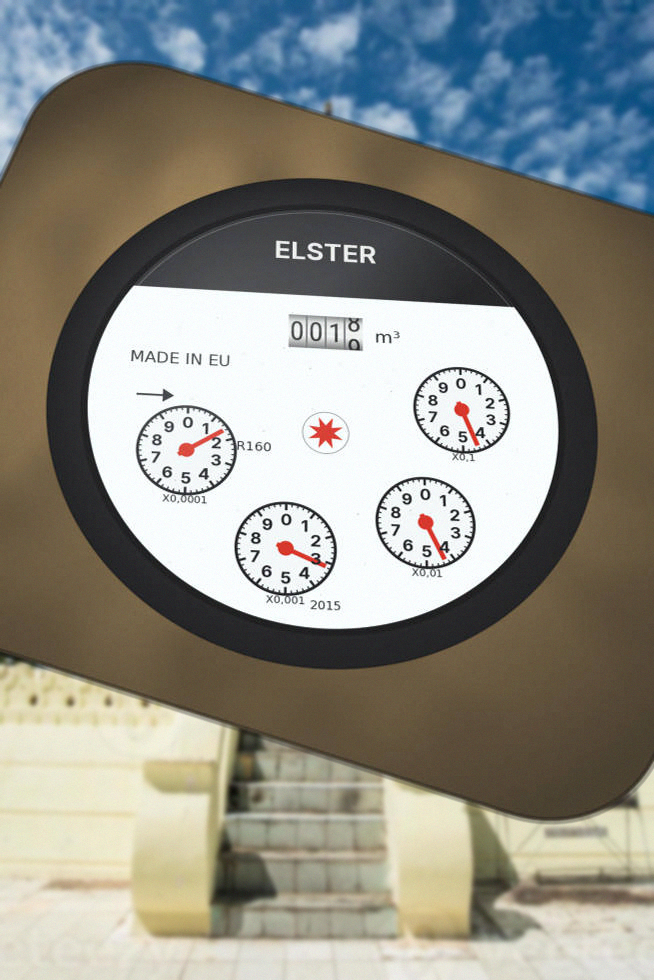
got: 18.4431 m³
